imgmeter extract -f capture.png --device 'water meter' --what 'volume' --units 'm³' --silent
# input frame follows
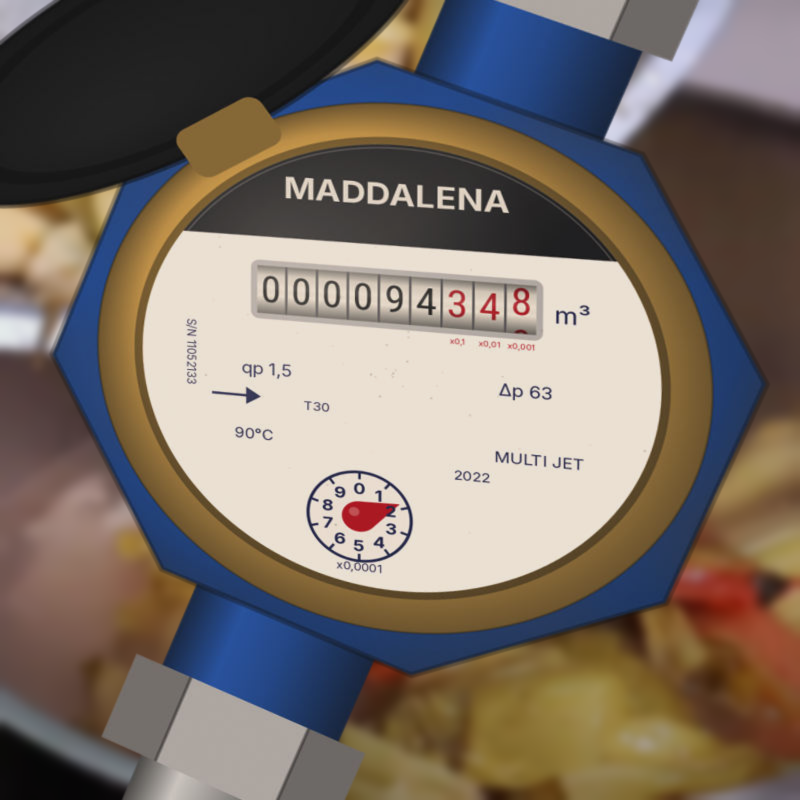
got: 94.3481 m³
